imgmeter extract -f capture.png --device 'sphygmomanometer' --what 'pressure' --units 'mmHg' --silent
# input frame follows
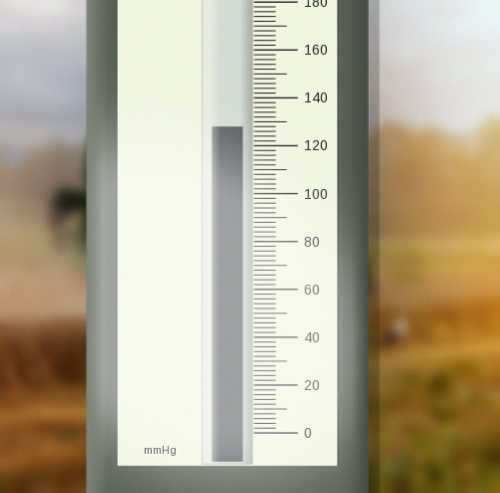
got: 128 mmHg
